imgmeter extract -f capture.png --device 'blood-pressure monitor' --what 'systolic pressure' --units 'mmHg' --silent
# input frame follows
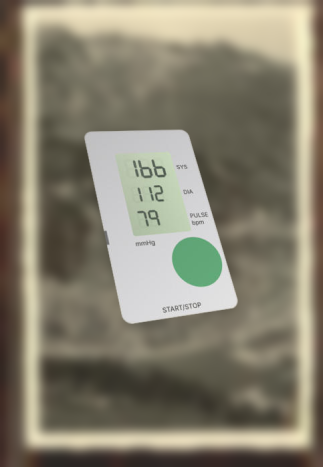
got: 166 mmHg
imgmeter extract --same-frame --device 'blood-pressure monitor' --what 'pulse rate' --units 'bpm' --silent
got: 79 bpm
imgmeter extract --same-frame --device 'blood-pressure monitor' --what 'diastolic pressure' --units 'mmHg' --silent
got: 112 mmHg
